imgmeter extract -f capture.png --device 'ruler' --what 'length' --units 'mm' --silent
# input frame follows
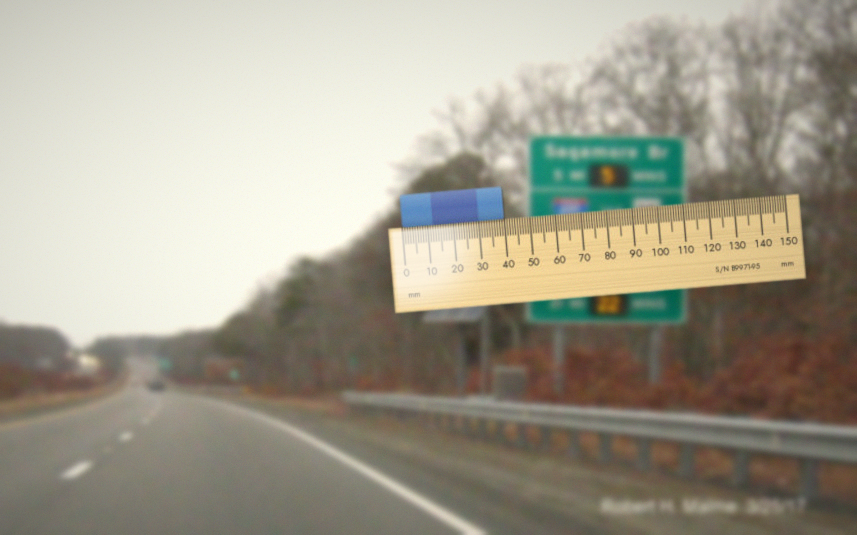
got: 40 mm
